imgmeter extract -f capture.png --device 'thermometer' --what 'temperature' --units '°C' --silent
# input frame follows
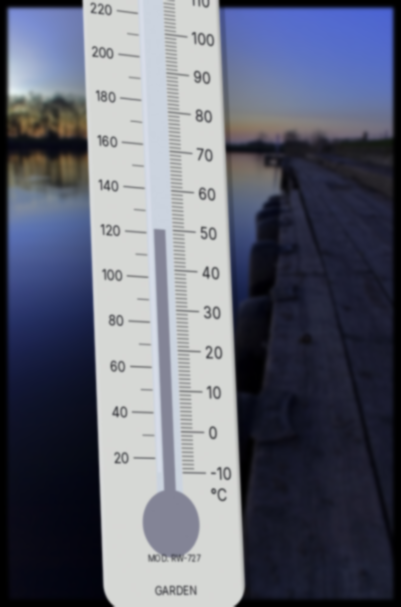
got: 50 °C
